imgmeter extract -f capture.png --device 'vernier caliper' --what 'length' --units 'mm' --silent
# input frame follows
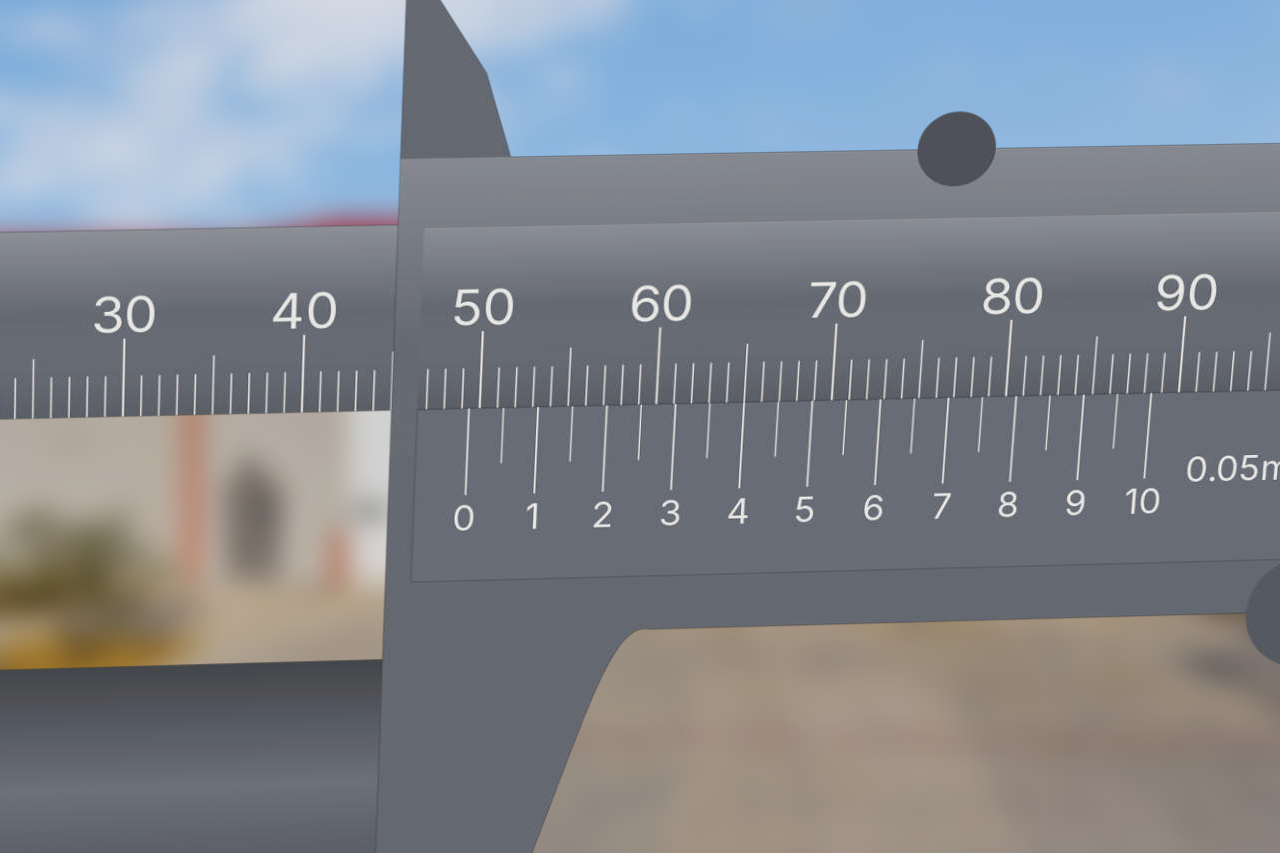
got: 49.4 mm
